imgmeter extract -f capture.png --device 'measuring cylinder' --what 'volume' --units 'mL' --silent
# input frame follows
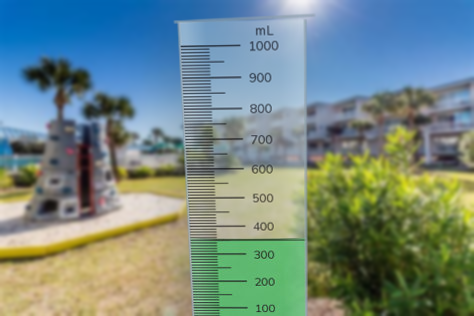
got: 350 mL
